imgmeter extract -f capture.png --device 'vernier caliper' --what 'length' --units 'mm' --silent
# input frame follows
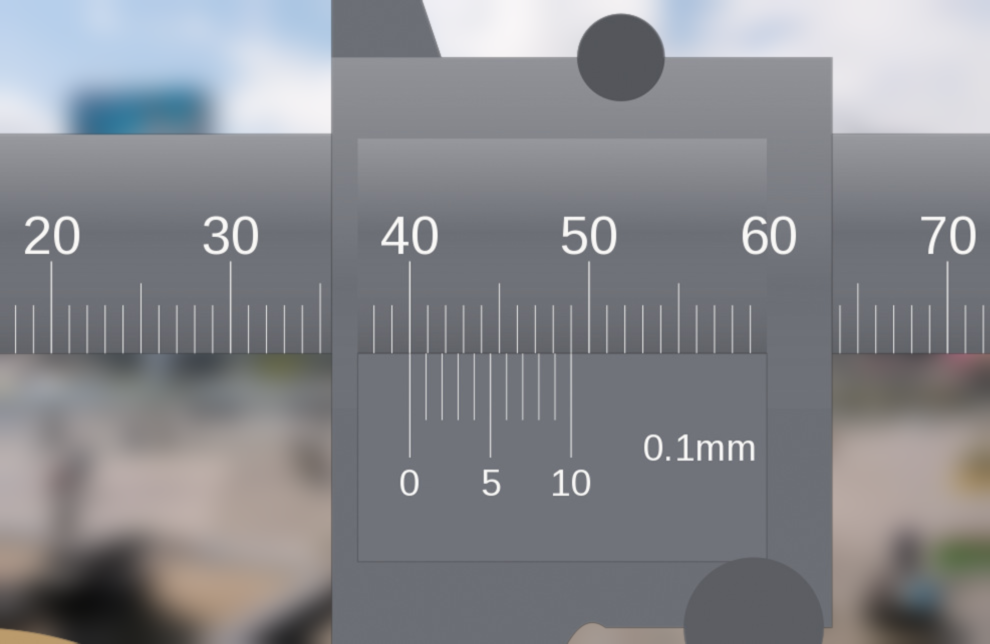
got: 40.0 mm
